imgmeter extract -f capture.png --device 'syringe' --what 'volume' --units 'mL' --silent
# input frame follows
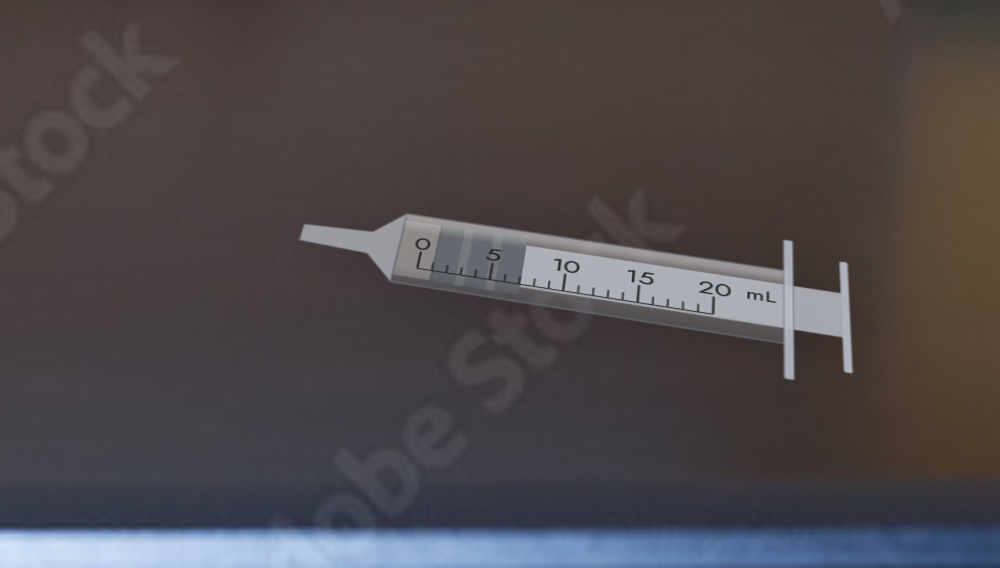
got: 1 mL
